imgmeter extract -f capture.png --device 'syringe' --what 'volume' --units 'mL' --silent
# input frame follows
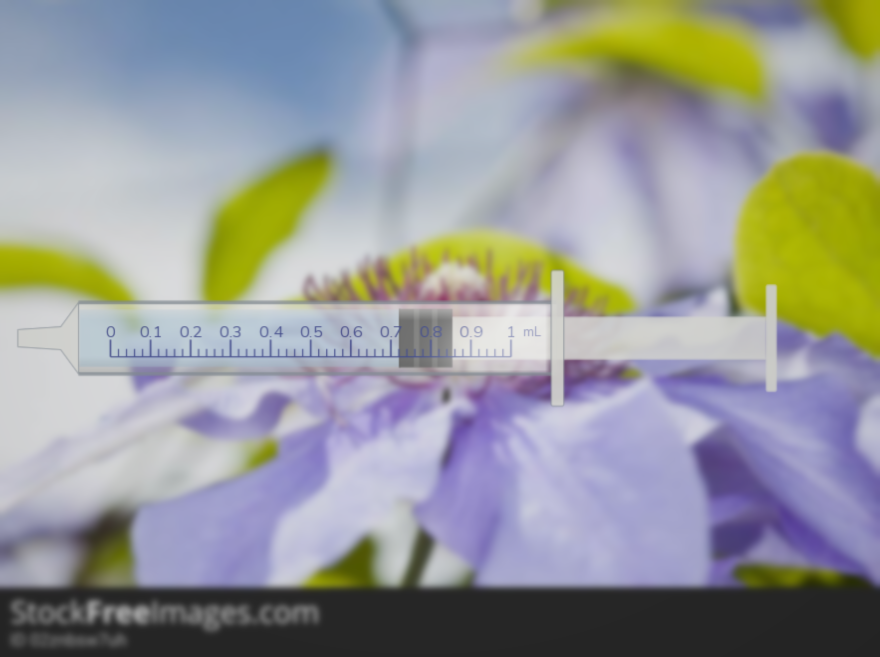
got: 0.72 mL
